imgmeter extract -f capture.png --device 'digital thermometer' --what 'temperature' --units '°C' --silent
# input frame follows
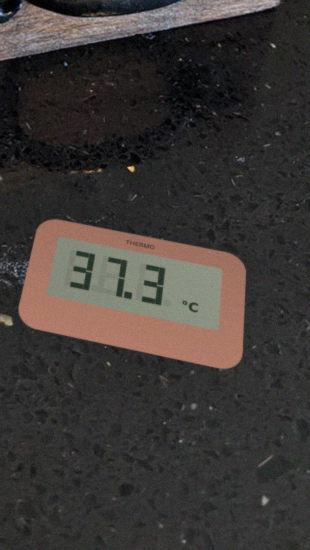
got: 37.3 °C
